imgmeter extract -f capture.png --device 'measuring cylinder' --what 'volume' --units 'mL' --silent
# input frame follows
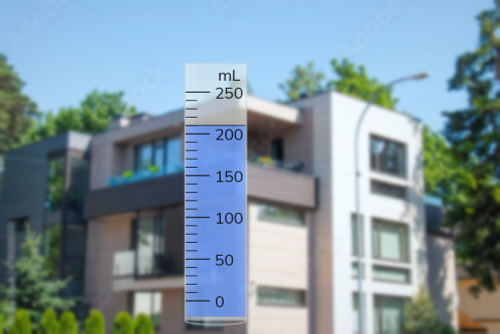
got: 210 mL
